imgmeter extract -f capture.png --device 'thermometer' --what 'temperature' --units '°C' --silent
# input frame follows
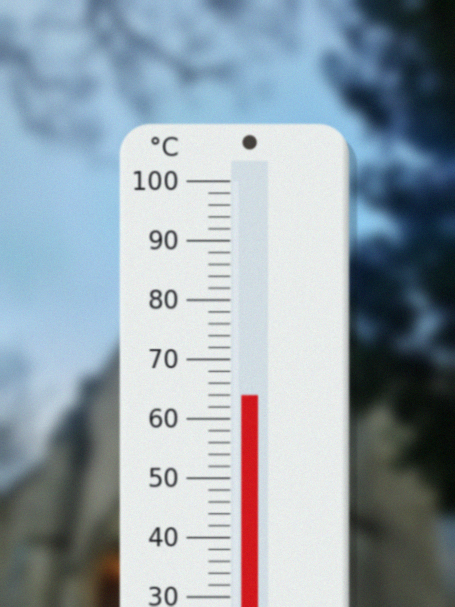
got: 64 °C
